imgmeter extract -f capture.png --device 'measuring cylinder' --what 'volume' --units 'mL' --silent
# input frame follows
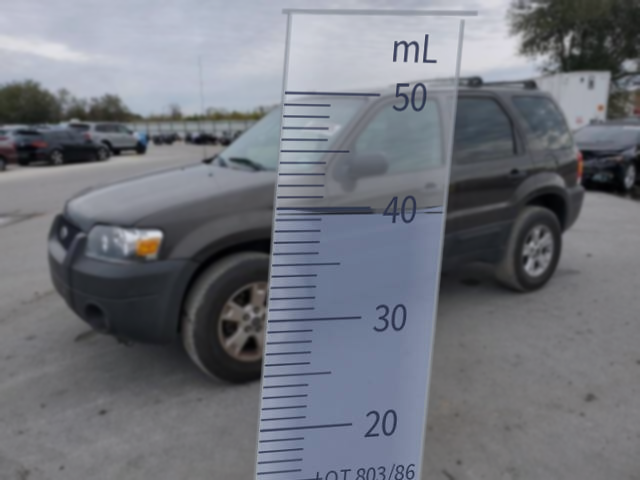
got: 39.5 mL
